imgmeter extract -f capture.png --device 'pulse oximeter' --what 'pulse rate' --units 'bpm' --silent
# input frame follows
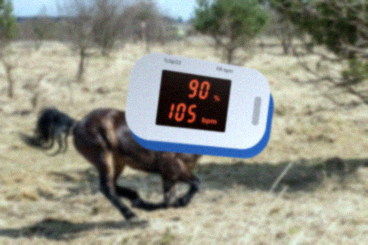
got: 105 bpm
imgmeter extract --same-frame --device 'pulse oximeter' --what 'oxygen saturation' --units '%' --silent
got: 90 %
